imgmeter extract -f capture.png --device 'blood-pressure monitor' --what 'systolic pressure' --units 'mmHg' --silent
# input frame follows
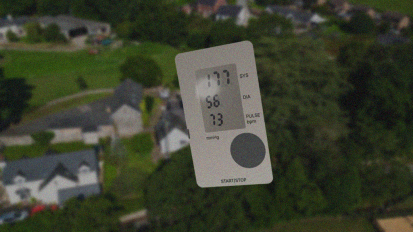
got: 177 mmHg
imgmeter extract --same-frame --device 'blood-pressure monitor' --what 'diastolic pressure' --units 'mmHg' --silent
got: 56 mmHg
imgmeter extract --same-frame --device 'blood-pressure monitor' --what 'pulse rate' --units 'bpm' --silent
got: 73 bpm
